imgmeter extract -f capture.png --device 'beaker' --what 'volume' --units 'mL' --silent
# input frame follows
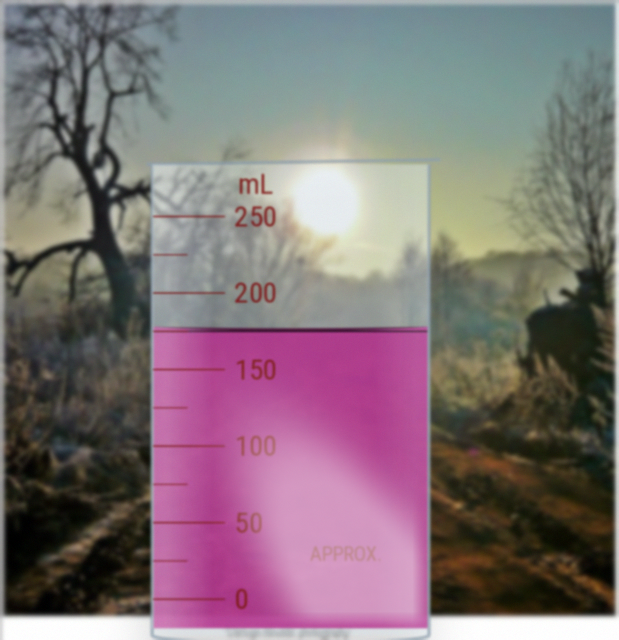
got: 175 mL
